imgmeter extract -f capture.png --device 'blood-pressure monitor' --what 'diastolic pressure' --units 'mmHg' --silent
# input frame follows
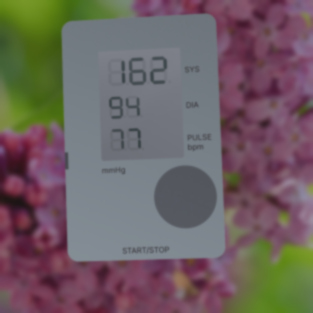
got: 94 mmHg
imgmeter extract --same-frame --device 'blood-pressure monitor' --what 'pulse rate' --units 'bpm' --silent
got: 77 bpm
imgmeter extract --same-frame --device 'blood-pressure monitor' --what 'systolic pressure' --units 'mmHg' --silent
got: 162 mmHg
